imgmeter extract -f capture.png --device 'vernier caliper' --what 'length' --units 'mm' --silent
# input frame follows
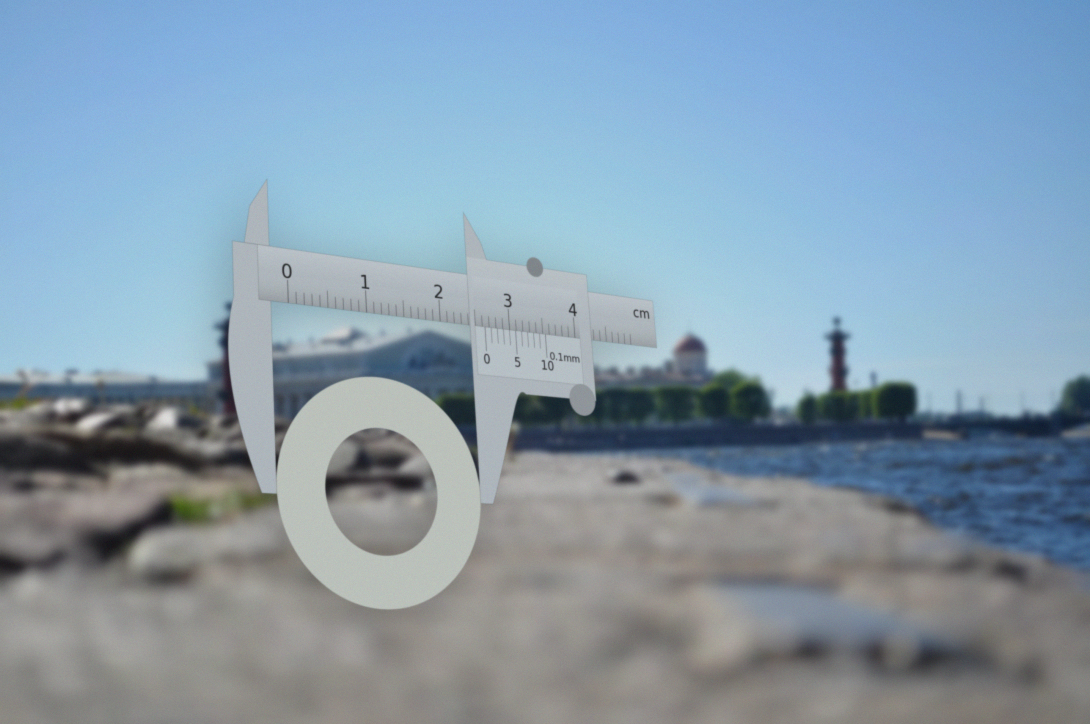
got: 26.4 mm
